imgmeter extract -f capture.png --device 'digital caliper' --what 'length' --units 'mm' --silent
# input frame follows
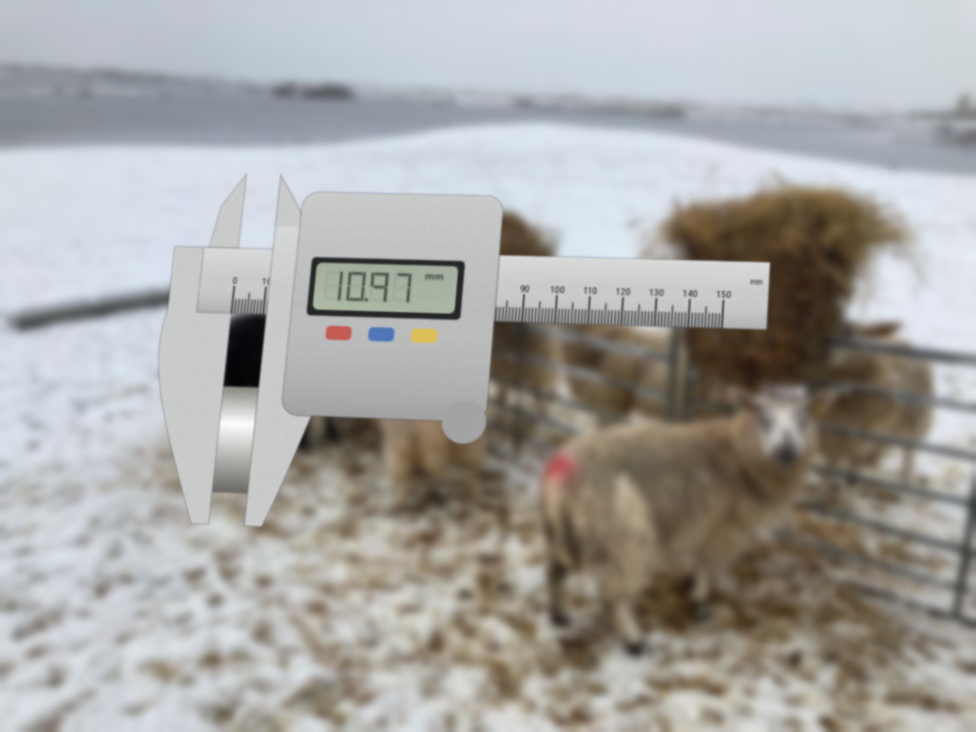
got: 10.97 mm
